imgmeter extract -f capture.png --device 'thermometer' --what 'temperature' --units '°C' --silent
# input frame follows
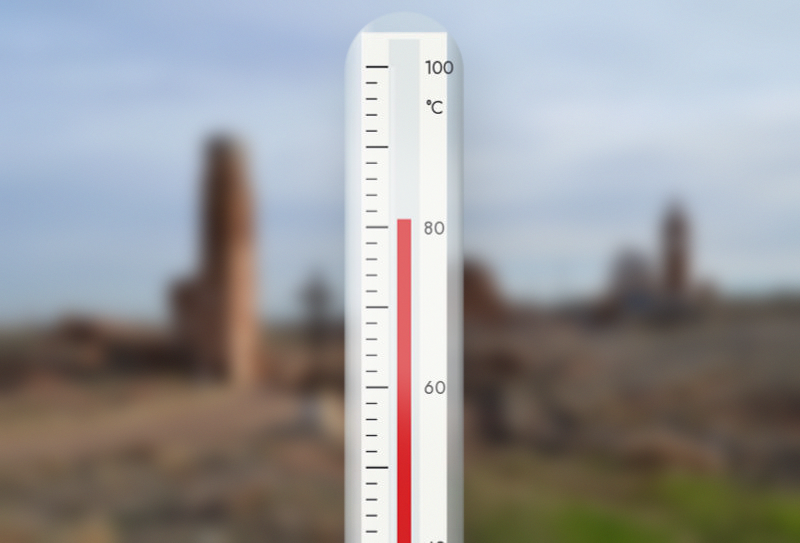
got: 81 °C
